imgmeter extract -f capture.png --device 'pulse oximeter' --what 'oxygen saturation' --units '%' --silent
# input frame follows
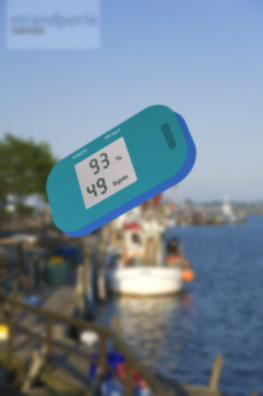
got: 93 %
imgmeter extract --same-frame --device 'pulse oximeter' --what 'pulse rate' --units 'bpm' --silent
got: 49 bpm
